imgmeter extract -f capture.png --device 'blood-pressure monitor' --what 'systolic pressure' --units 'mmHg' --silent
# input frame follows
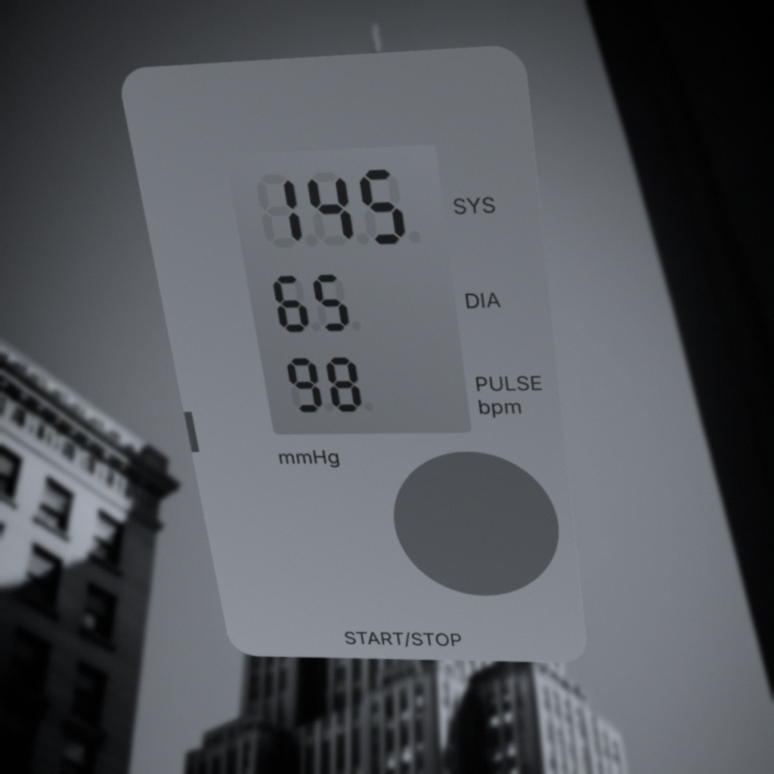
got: 145 mmHg
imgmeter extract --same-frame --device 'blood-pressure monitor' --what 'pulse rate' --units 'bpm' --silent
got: 98 bpm
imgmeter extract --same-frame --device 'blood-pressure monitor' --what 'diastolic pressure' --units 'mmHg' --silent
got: 65 mmHg
